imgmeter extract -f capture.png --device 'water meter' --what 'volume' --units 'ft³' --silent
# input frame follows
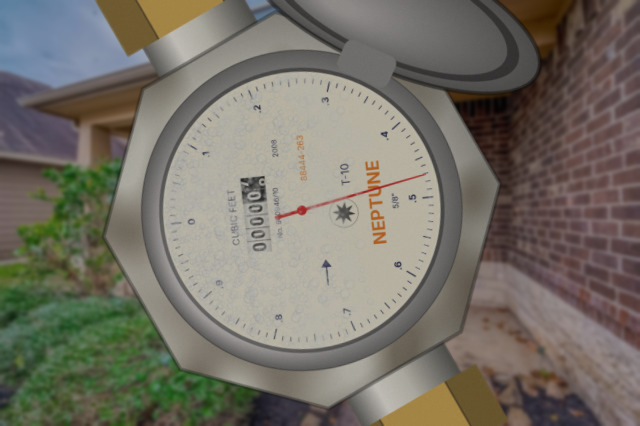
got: 7.47 ft³
